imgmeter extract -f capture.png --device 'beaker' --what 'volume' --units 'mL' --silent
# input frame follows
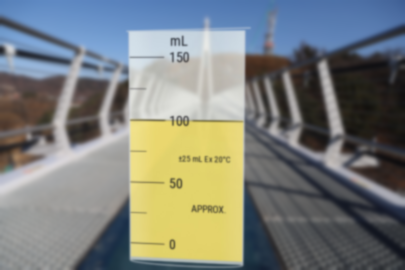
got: 100 mL
